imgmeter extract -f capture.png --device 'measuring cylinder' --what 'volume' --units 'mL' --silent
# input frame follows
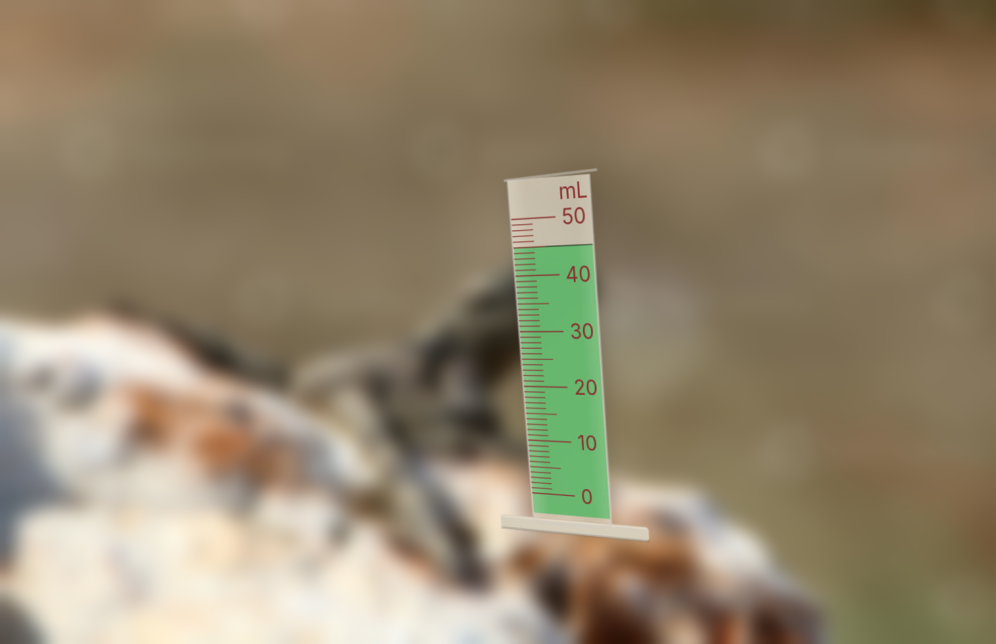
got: 45 mL
